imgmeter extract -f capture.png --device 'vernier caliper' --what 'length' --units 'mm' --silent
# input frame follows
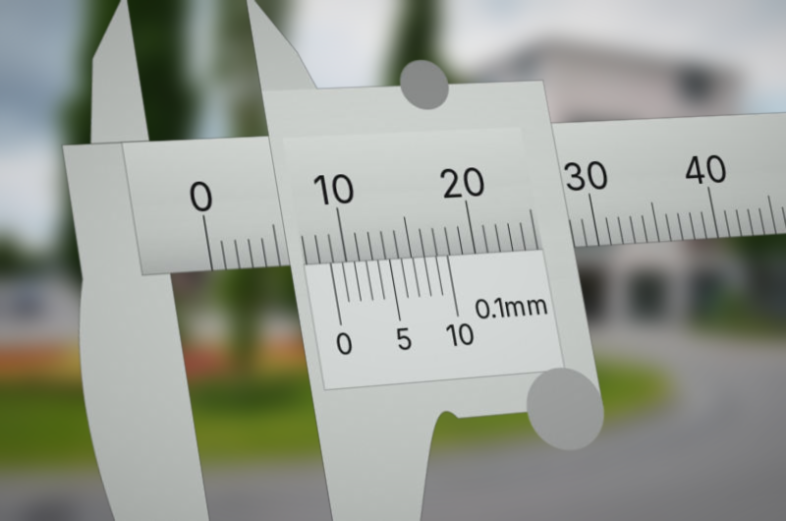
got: 8.8 mm
